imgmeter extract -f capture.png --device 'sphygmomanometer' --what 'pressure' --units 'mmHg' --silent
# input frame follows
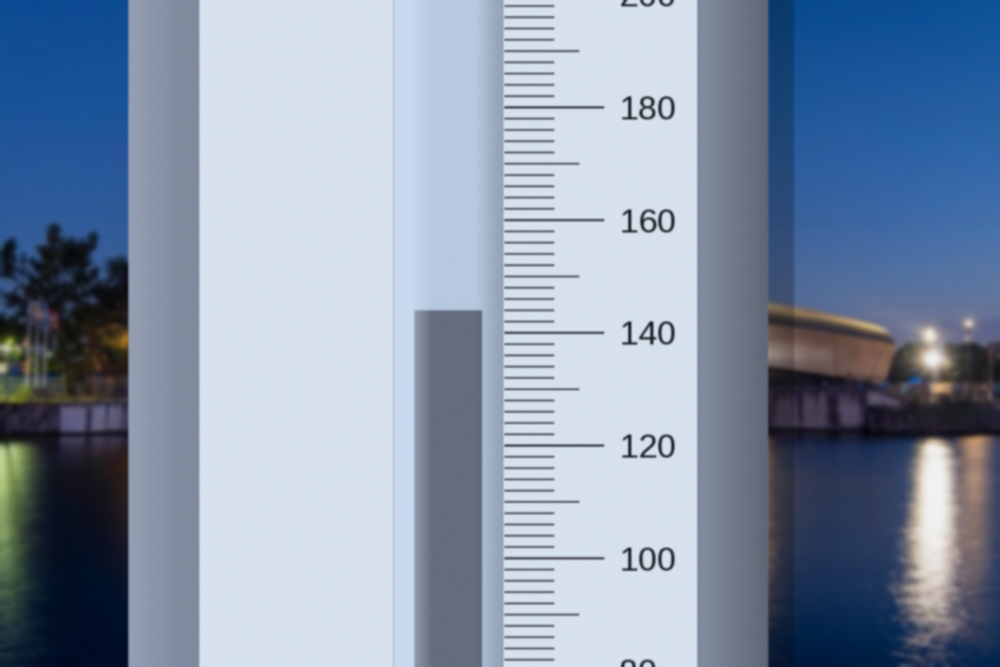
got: 144 mmHg
